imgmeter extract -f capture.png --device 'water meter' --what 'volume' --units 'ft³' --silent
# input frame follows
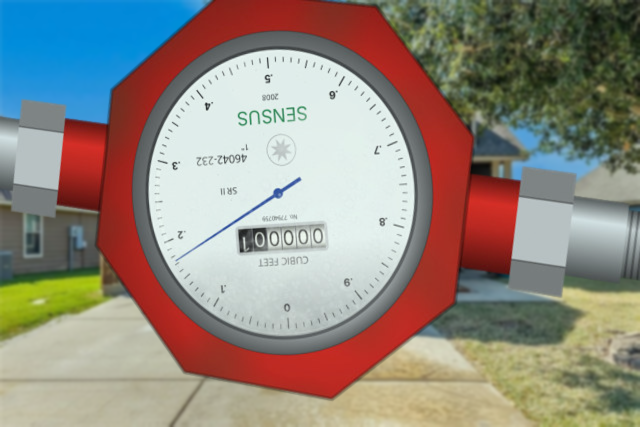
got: 1.17 ft³
